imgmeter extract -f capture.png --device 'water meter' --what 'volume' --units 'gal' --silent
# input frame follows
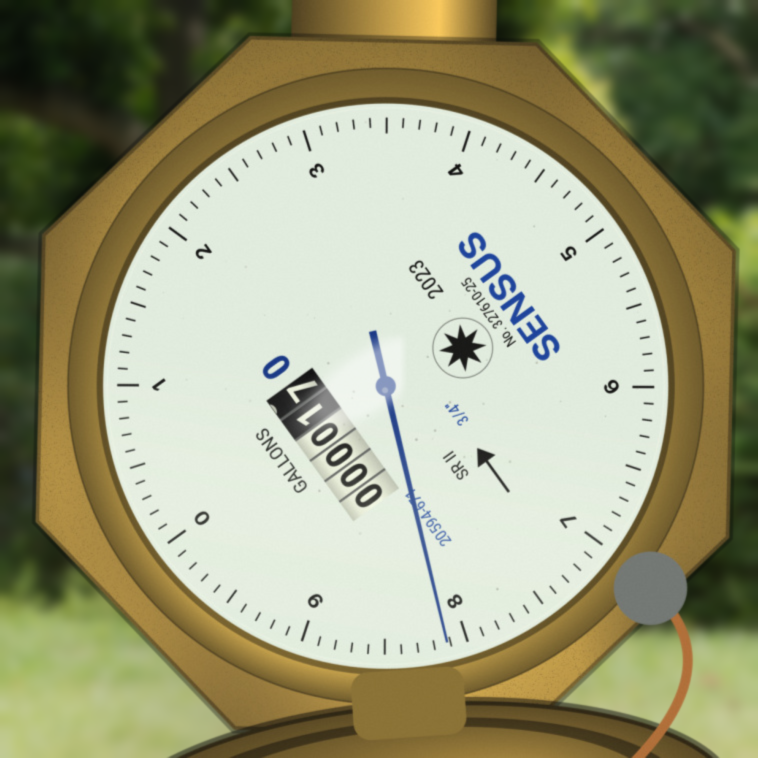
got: 168.1 gal
